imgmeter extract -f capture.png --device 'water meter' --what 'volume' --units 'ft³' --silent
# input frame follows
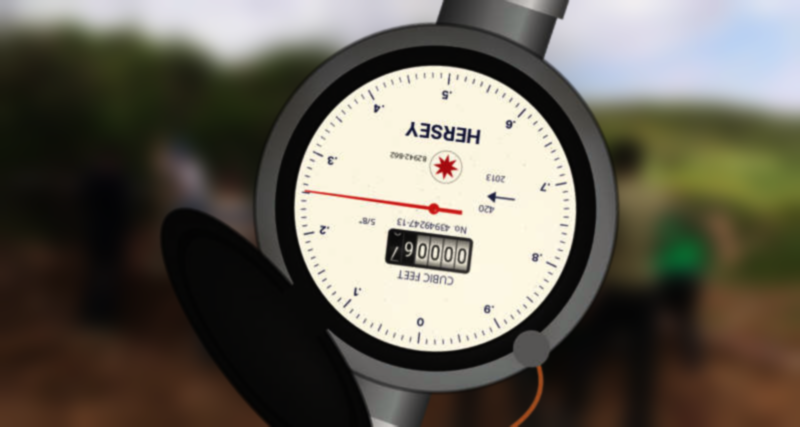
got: 67.25 ft³
